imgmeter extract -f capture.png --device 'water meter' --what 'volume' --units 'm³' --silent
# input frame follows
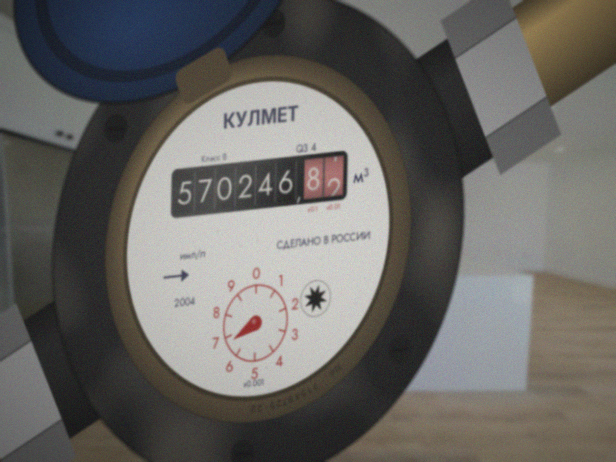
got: 570246.816 m³
